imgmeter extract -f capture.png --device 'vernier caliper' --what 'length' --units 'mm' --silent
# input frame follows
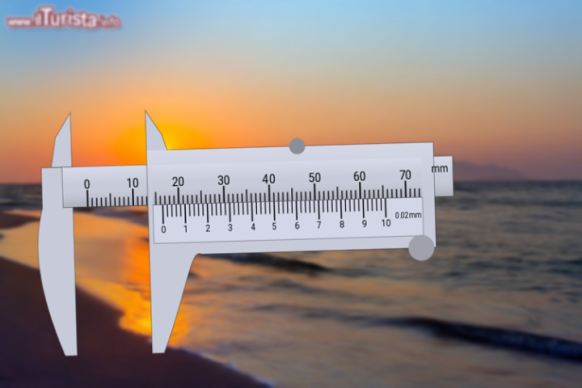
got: 16.5 mm
